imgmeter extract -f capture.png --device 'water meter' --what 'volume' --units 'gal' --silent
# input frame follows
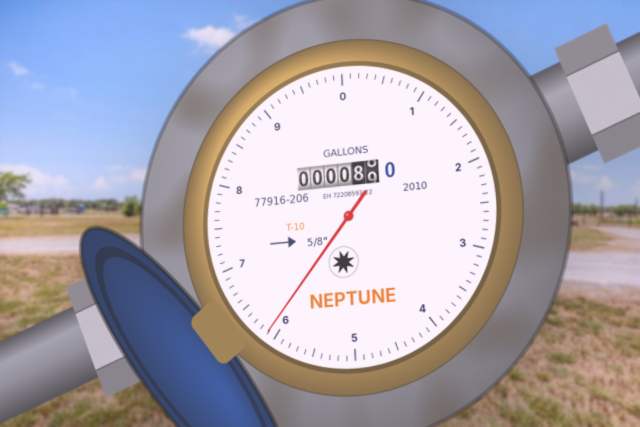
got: 886.1 gal
